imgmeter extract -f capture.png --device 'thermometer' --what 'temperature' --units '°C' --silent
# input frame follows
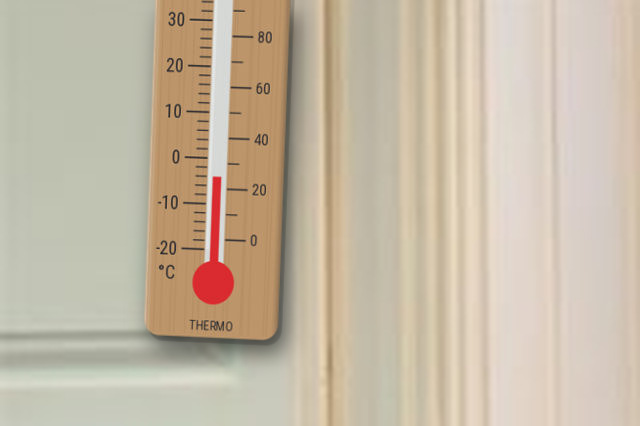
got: -4 °C
